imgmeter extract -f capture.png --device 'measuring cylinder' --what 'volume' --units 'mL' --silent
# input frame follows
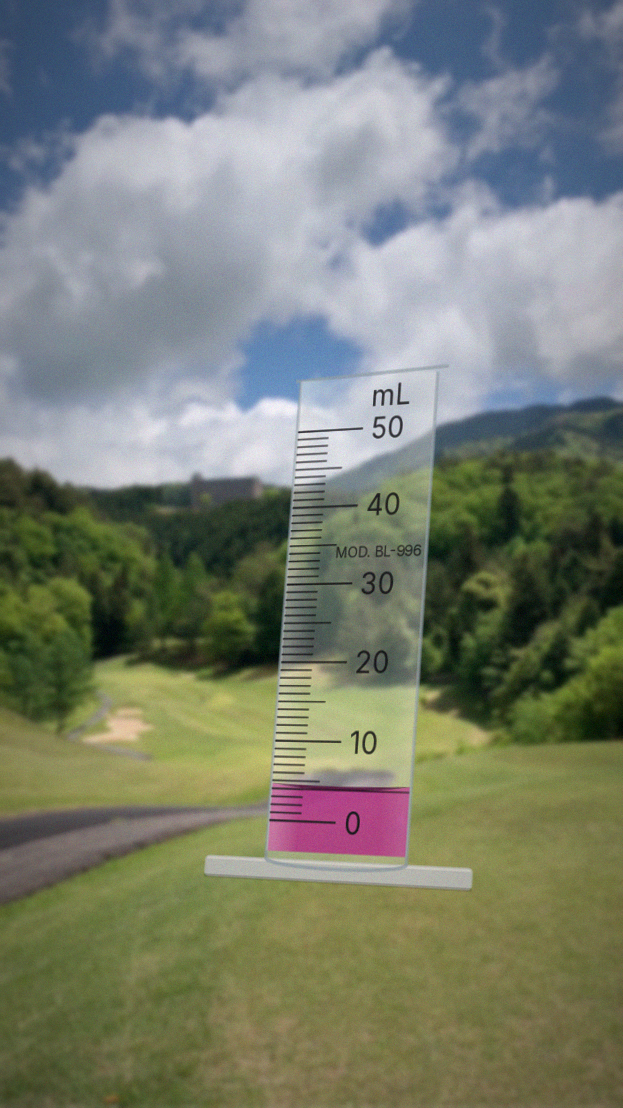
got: 4 mL
